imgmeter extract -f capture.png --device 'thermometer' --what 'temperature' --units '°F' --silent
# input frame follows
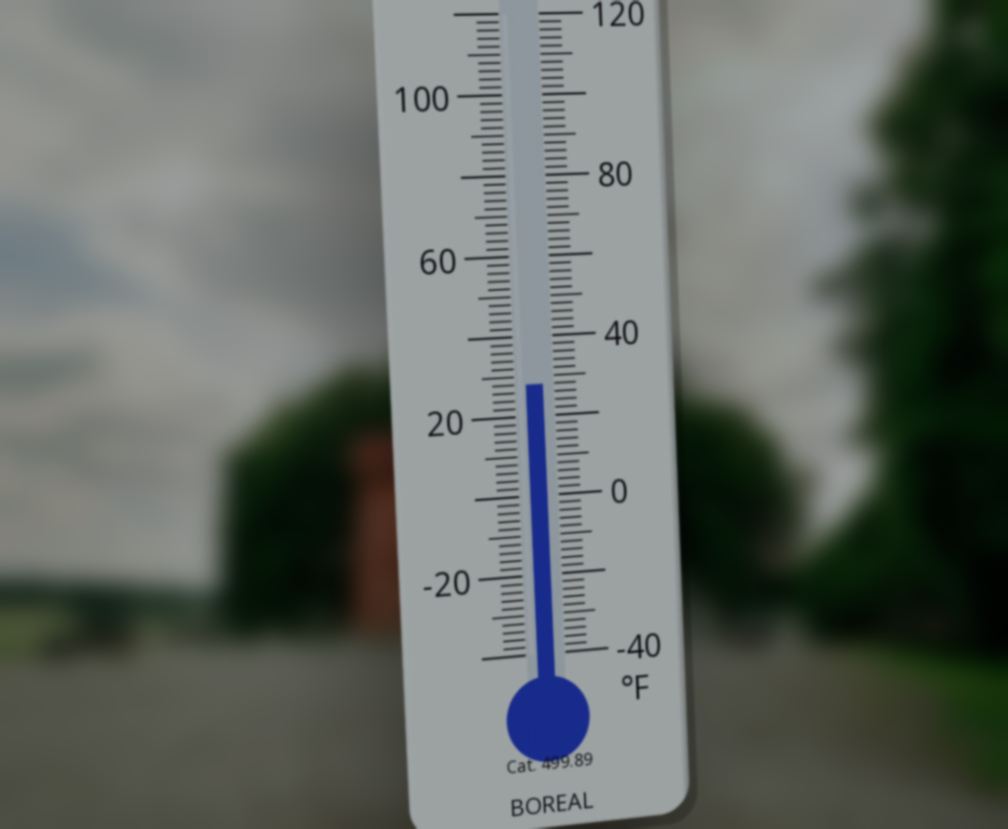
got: 28 °F
